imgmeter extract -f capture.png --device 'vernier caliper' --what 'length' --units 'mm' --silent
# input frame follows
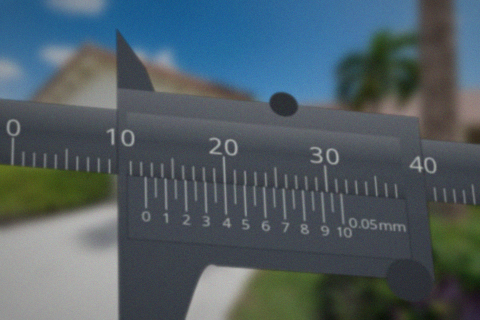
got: 12.4 mm
